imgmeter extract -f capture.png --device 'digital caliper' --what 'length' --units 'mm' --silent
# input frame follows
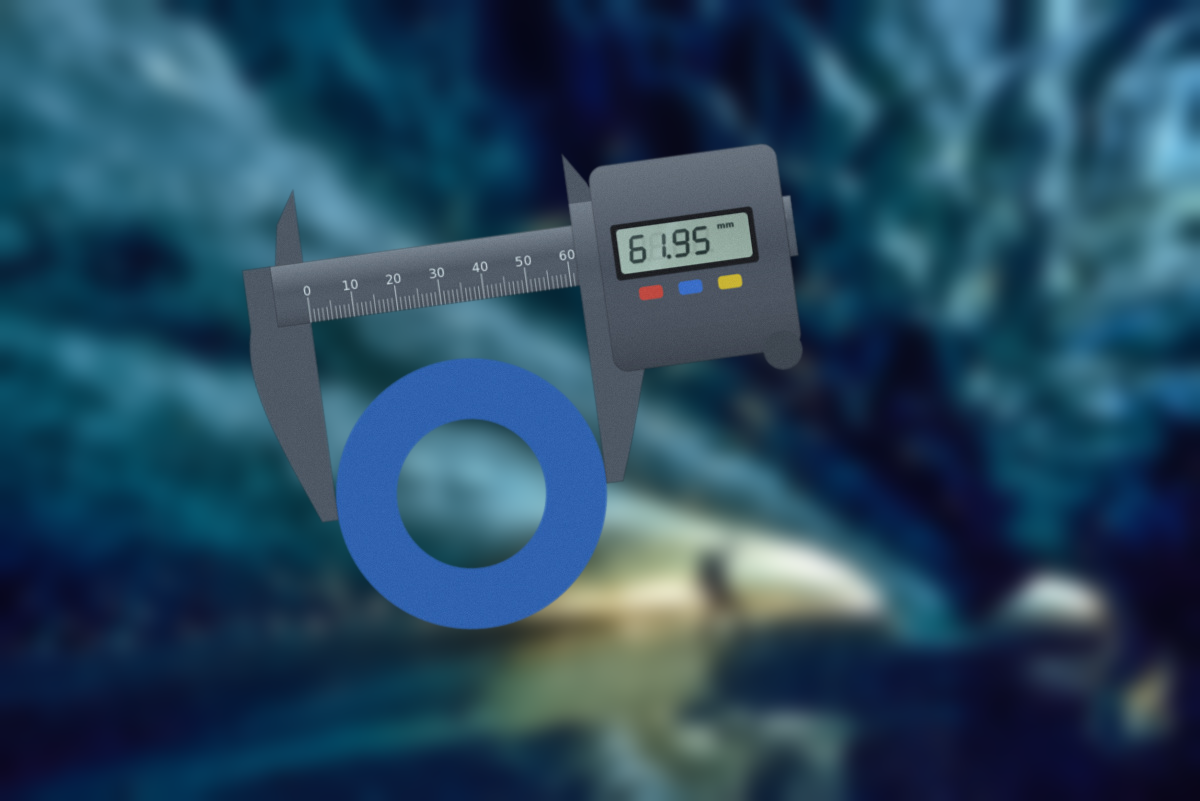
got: 61.95 mm
